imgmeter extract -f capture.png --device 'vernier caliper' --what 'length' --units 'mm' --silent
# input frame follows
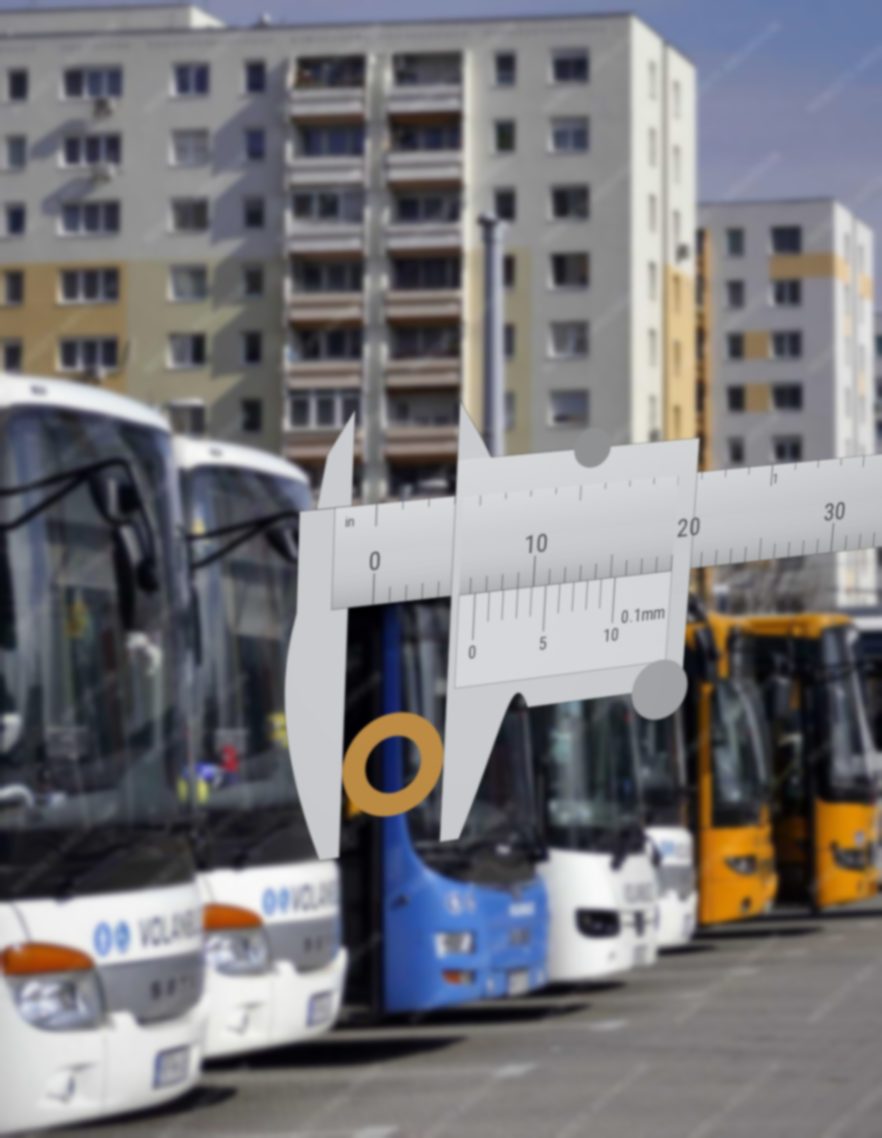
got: 6.3 mm
